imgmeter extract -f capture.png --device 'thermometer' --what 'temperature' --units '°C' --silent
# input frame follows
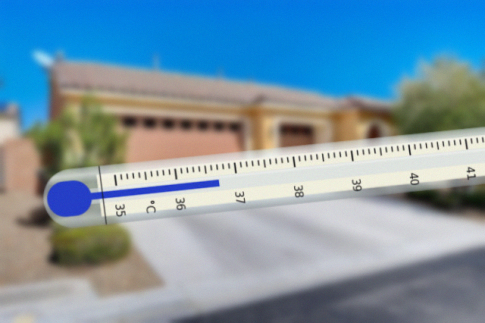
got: 36.7 °C
